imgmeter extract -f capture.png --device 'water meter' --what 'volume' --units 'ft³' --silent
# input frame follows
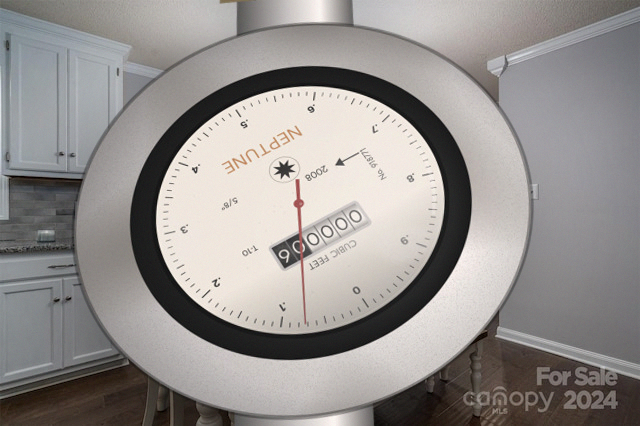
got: 6.07 ft³
